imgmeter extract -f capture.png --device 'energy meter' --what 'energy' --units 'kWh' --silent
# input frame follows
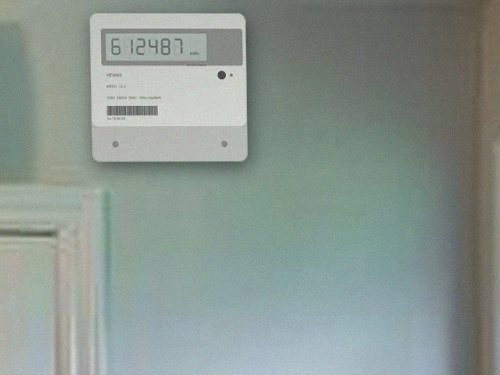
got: 612487 kWh
